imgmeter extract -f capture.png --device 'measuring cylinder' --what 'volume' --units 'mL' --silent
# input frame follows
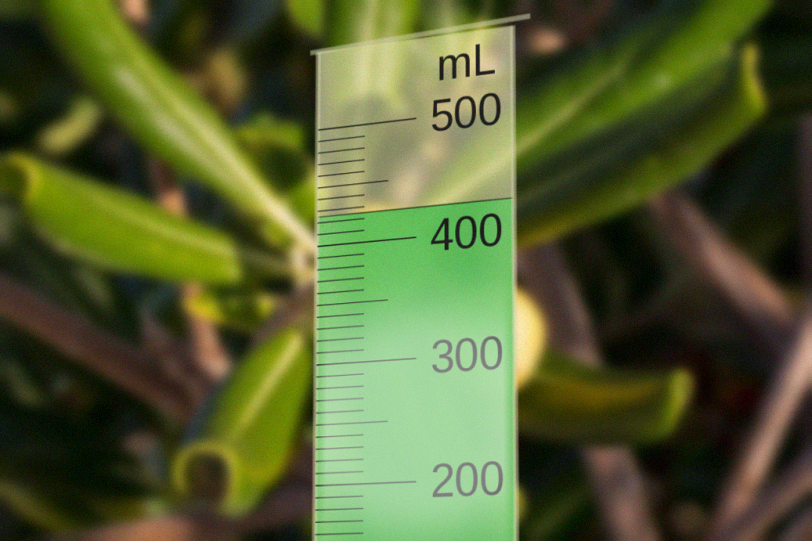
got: 425 mL
